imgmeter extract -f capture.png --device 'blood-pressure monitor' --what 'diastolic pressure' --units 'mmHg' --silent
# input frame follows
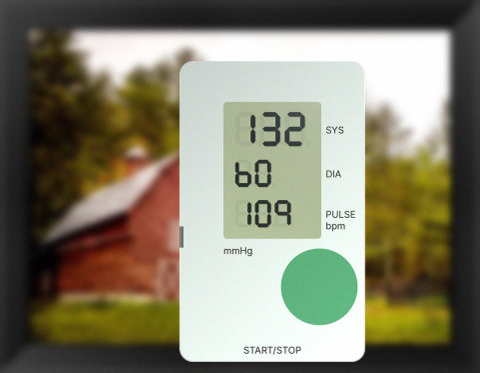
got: 60 mmHg
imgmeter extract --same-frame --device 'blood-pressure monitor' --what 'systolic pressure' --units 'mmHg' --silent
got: 132 mmHg
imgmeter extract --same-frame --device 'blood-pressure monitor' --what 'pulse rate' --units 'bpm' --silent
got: 109 bpm
